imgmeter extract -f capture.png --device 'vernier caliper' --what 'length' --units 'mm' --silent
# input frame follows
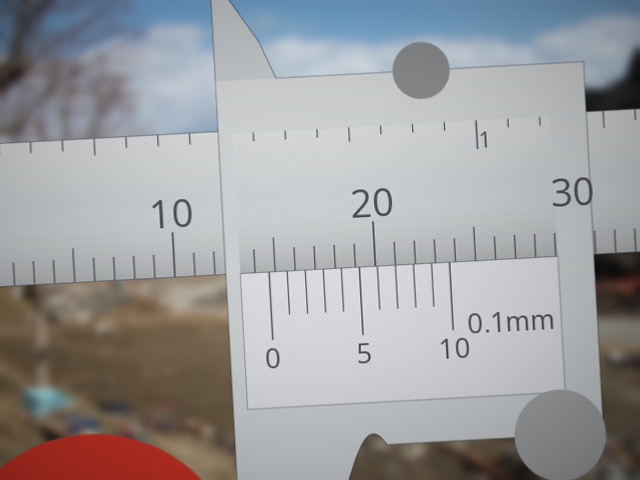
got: 14.7 mm
